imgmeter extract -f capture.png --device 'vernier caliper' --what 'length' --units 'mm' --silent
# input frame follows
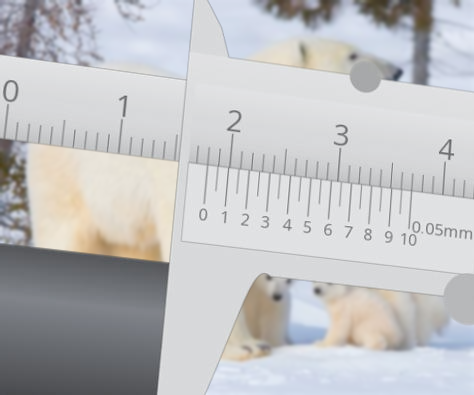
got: 18.0 mm
